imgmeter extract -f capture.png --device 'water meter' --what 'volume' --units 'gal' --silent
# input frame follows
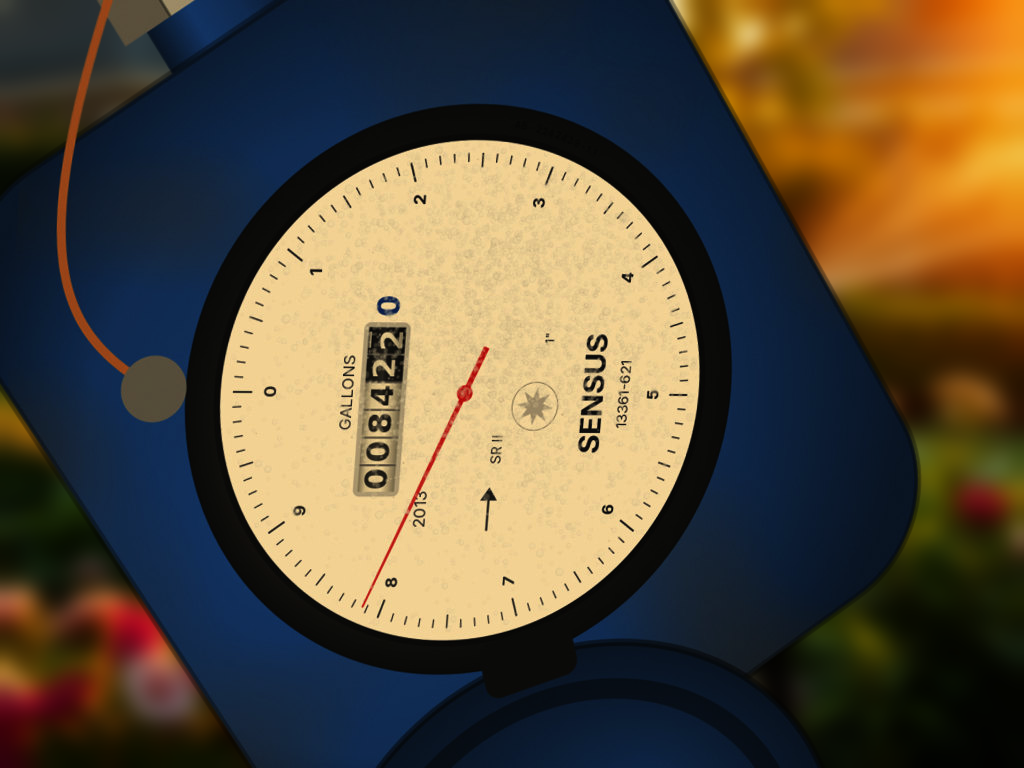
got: 84218.1 gal
